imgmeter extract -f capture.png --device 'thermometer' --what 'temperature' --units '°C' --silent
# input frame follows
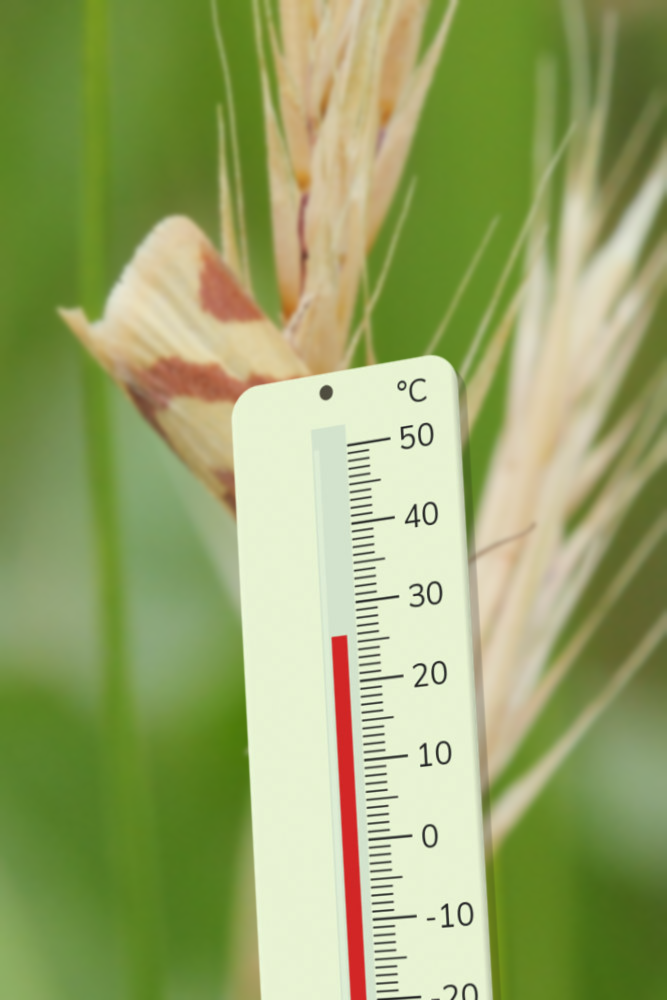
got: 26 °C
